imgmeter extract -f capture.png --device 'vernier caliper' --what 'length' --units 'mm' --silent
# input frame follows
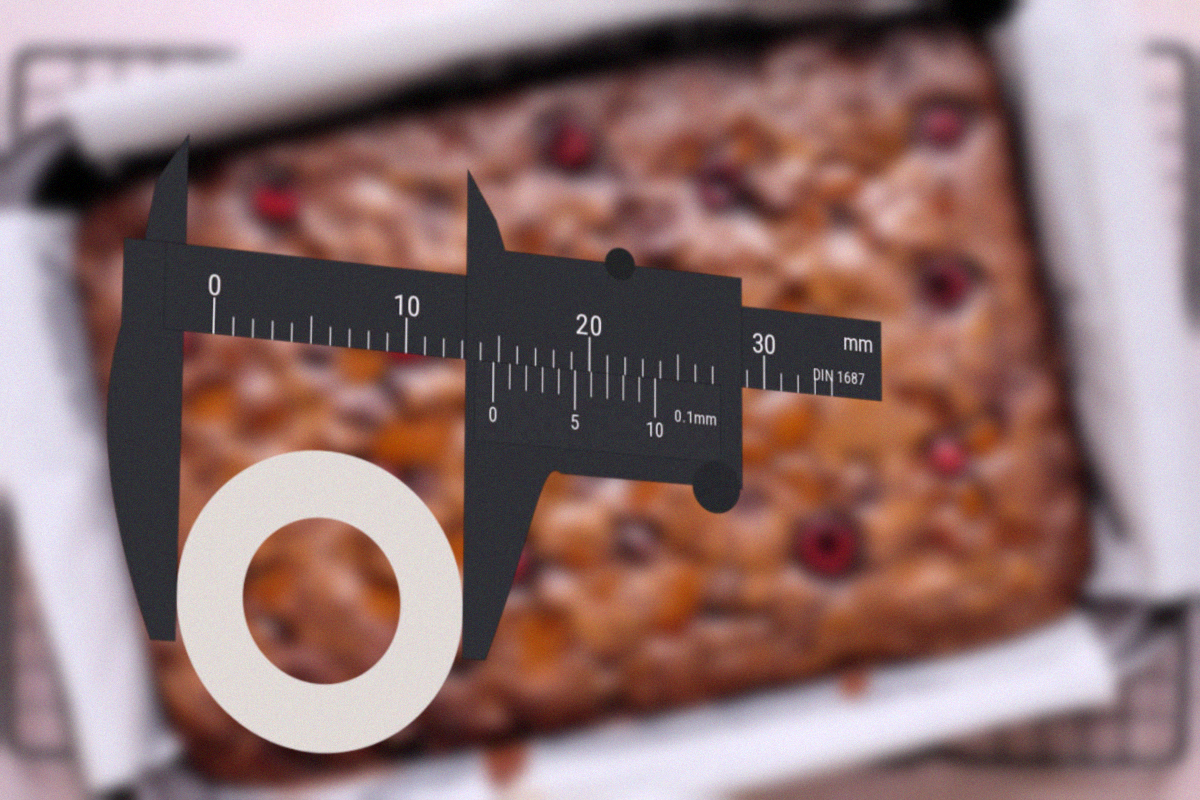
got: 14.7 mm
